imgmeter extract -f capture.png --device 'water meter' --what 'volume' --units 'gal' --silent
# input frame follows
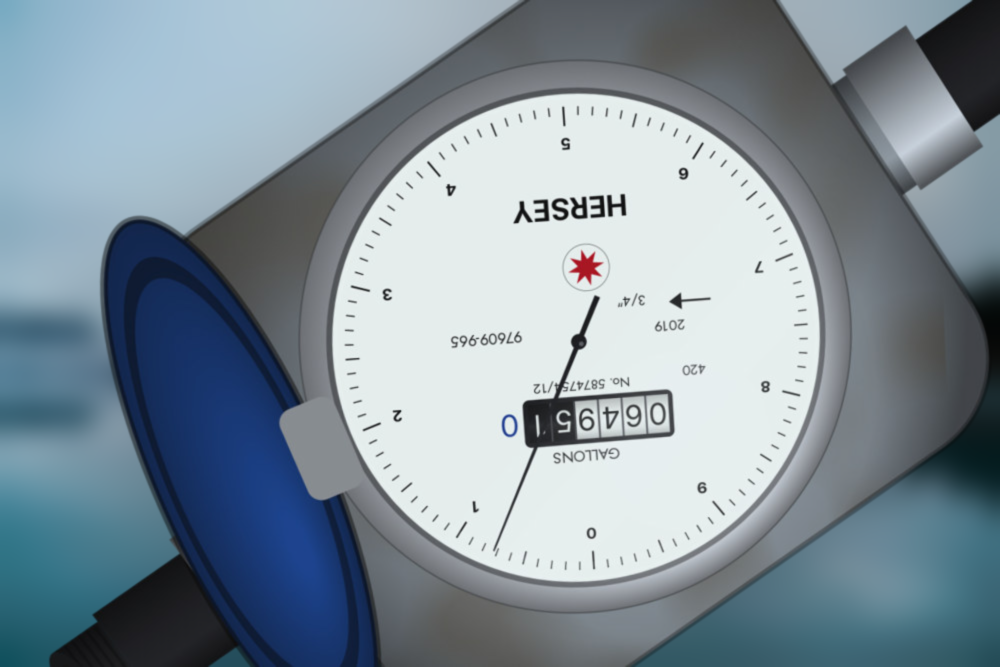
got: 649510.7 gal
